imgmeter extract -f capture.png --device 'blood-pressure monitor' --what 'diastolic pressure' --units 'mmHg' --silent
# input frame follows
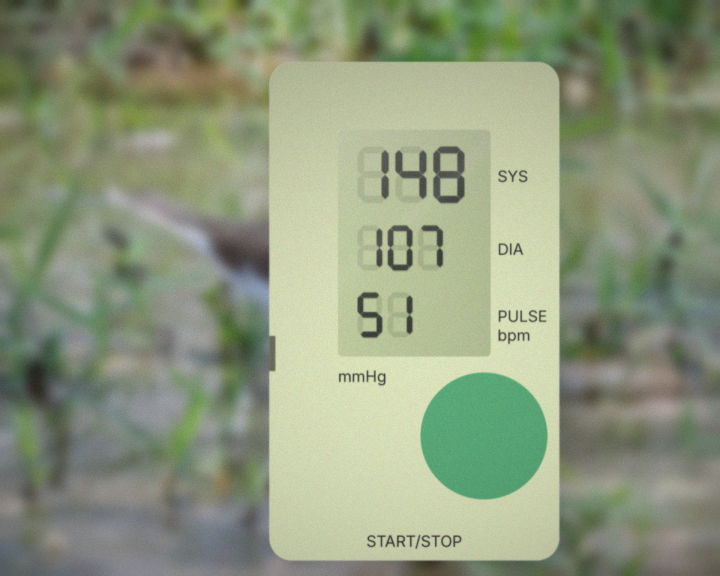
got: 107 mmHg
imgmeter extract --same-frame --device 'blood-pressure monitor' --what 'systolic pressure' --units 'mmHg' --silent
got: 148 mmHg
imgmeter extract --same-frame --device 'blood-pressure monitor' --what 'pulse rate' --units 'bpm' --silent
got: 51 bpm
